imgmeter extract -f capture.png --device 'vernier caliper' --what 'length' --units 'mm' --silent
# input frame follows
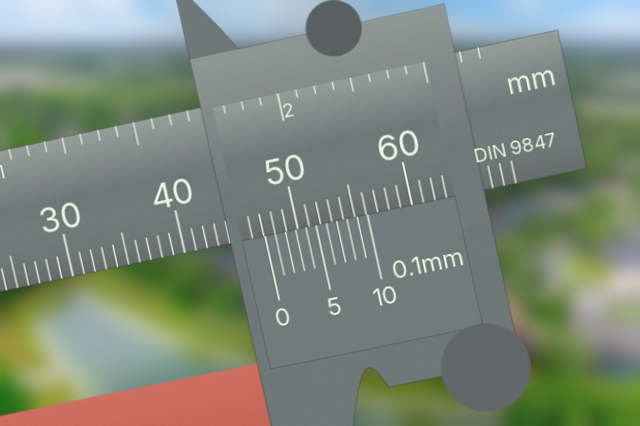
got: 47.1 mm
